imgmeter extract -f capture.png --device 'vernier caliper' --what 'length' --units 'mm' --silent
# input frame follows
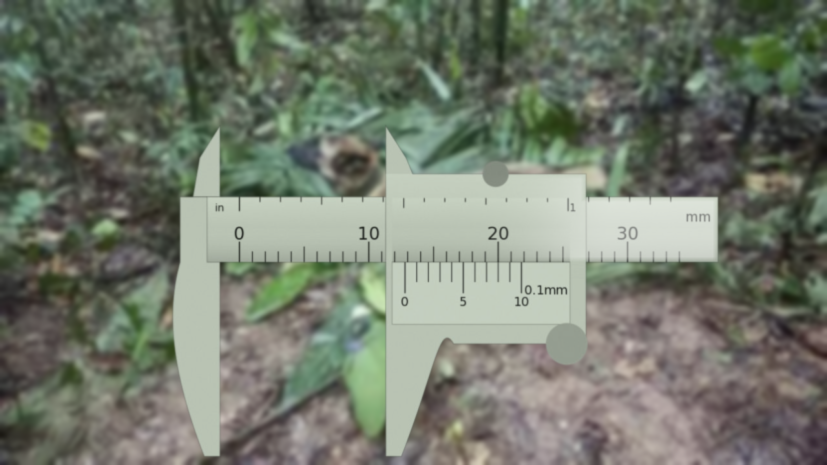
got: 12.8 mm
